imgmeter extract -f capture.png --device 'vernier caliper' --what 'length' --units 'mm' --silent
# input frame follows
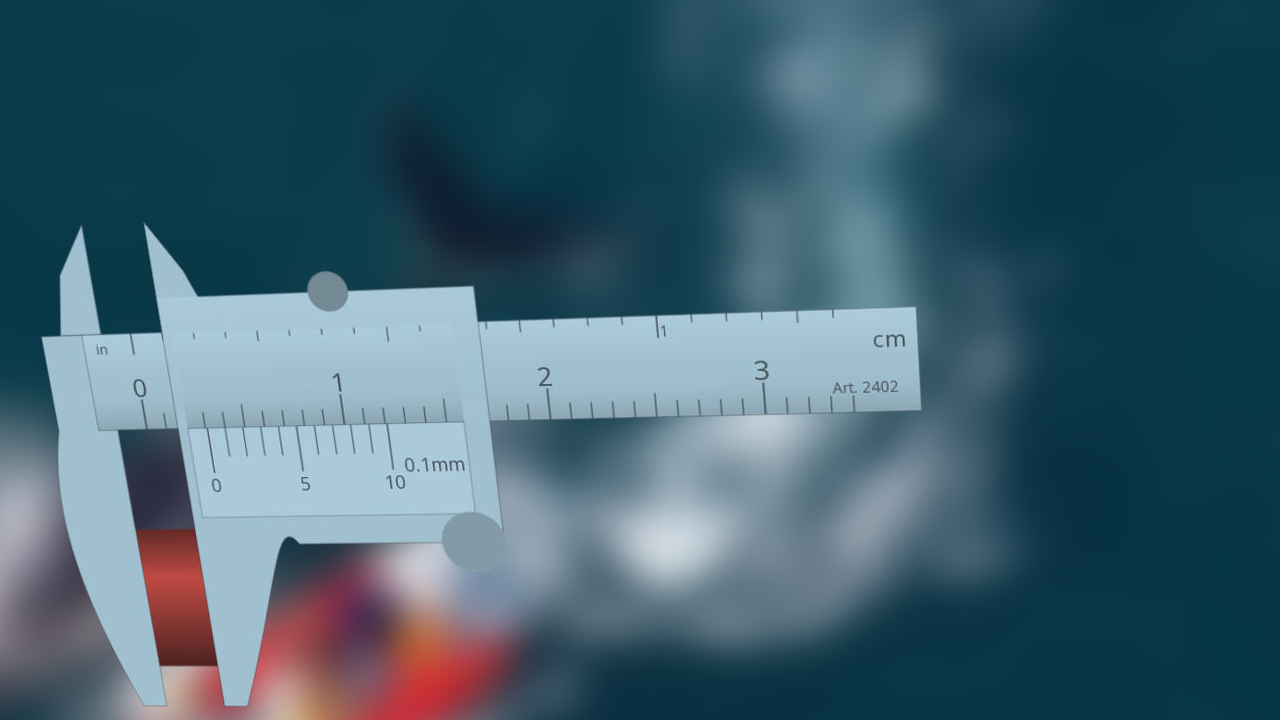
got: 3.1 mm
